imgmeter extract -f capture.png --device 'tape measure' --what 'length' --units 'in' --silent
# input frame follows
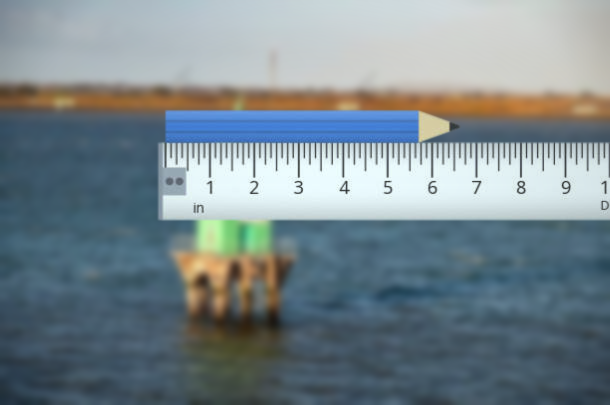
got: 6.625 in
